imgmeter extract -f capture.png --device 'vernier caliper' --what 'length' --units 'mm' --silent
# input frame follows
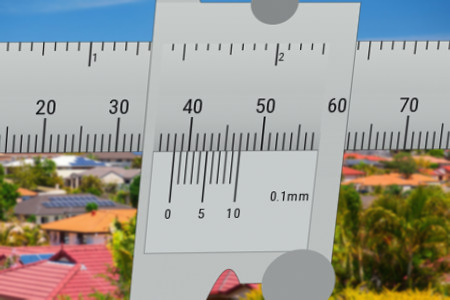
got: 38.0 mm
